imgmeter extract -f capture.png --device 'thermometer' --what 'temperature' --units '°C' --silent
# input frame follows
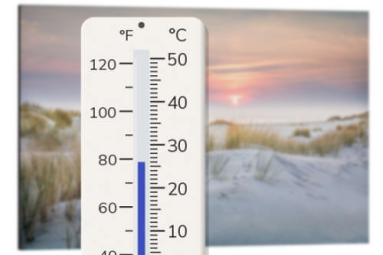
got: 26 °C
